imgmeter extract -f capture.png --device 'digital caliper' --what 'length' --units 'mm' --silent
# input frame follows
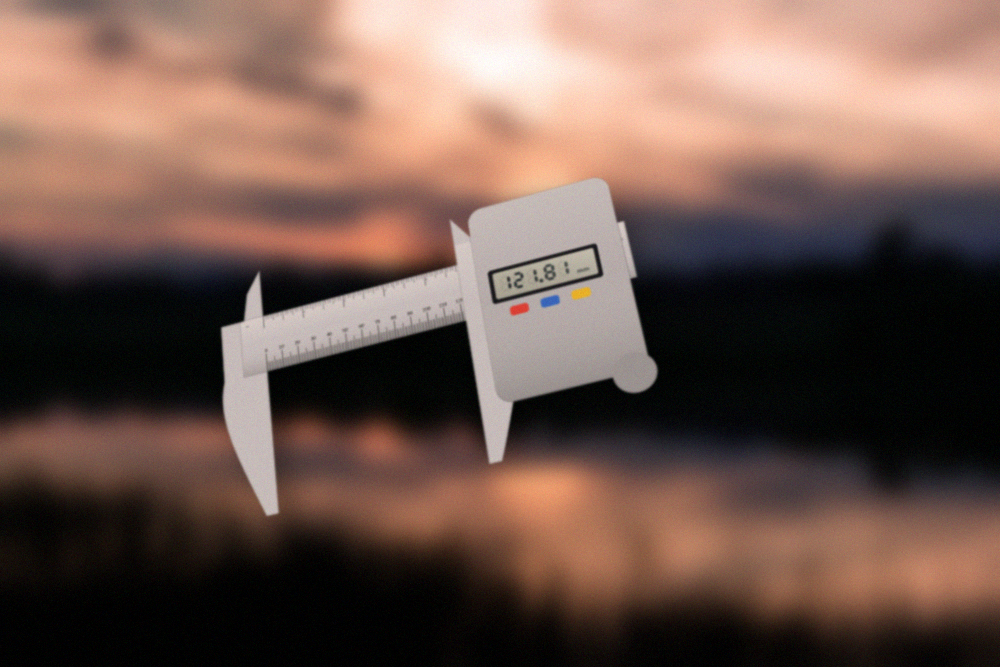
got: 121.81 mm
